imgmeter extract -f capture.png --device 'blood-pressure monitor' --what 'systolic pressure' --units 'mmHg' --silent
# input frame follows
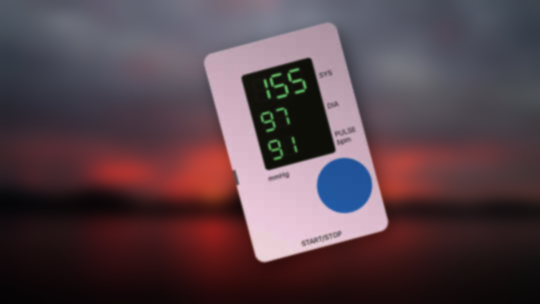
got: 155 mmHg
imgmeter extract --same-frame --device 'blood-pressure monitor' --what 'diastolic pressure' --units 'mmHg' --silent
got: 97 mmHg
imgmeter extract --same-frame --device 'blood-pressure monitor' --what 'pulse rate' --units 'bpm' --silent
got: 91 bpm
